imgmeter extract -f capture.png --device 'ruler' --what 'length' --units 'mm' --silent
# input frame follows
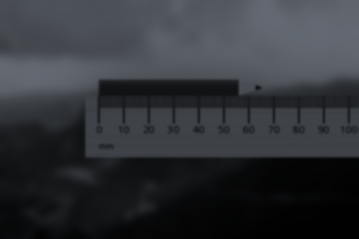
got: 65 mm
